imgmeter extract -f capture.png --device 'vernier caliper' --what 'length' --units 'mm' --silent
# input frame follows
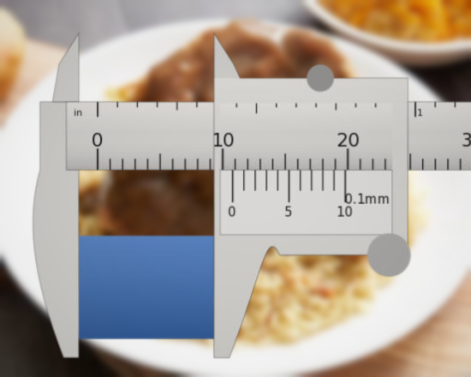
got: 10.8 mm
